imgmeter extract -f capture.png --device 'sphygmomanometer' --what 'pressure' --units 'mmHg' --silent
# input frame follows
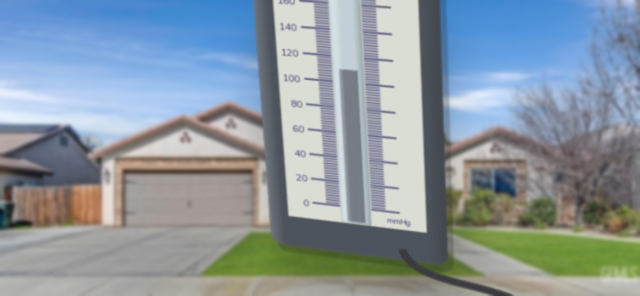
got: 110 mmHg
